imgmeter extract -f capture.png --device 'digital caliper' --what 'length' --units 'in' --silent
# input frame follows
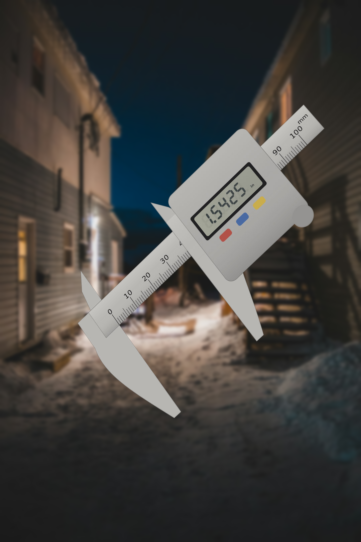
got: 1.5425 in
